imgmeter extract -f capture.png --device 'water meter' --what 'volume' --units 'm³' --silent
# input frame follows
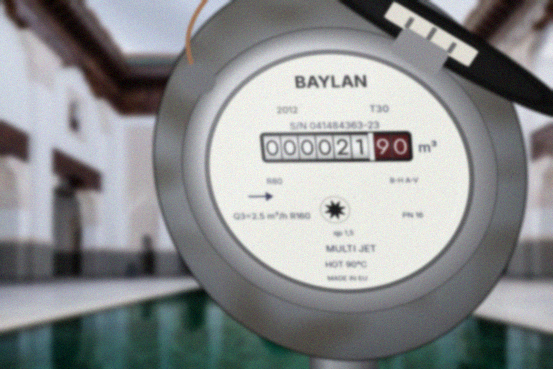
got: 21.90 m³
